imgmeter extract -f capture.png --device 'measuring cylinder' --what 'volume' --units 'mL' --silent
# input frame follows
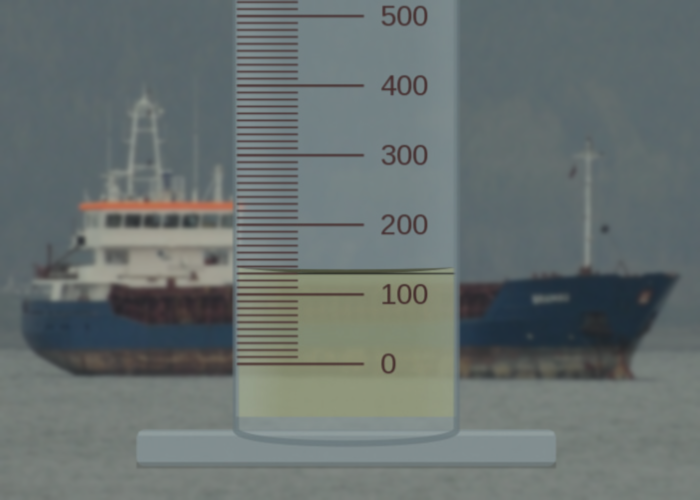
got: 130 mL
